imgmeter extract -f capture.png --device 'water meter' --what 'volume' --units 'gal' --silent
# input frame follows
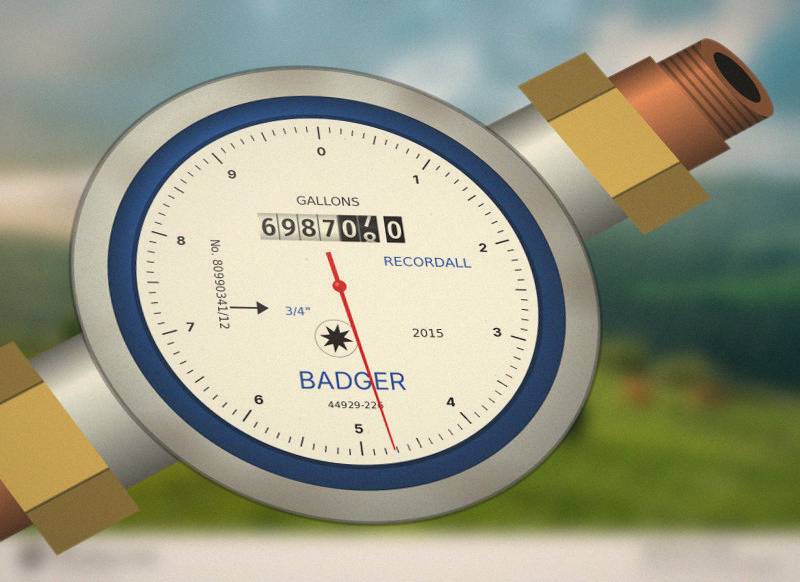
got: 6987074.7 gal
